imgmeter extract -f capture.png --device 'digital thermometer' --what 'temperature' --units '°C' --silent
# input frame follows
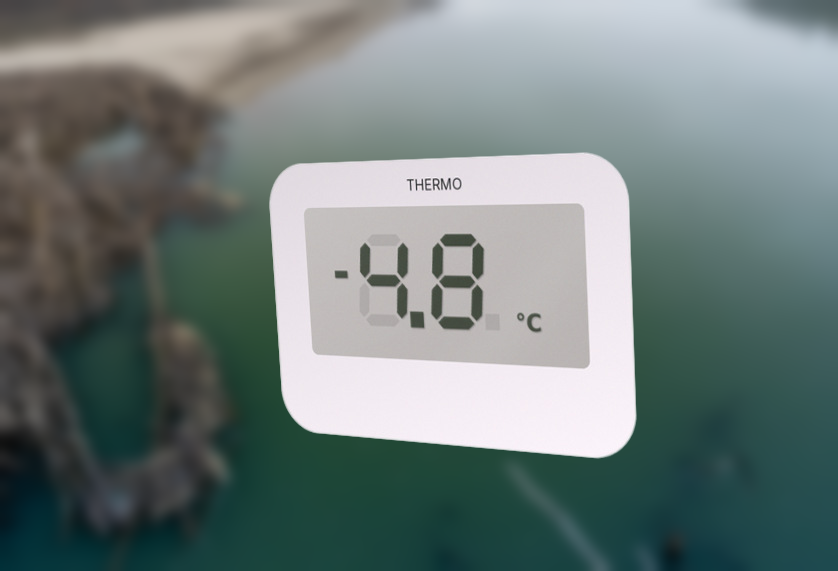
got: -4.8 °C
